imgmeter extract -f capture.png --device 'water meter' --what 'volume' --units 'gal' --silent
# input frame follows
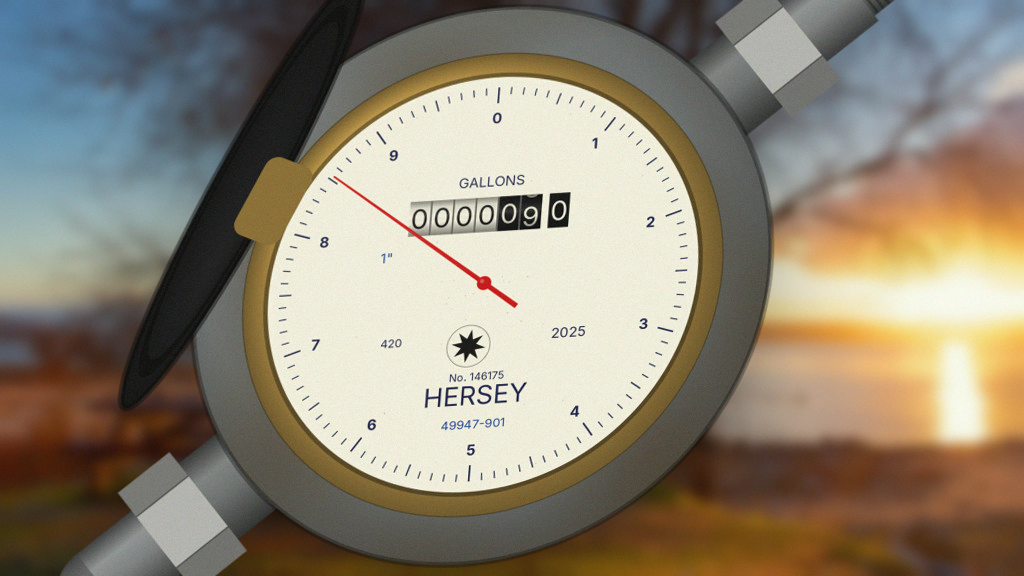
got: 88.5 gal
